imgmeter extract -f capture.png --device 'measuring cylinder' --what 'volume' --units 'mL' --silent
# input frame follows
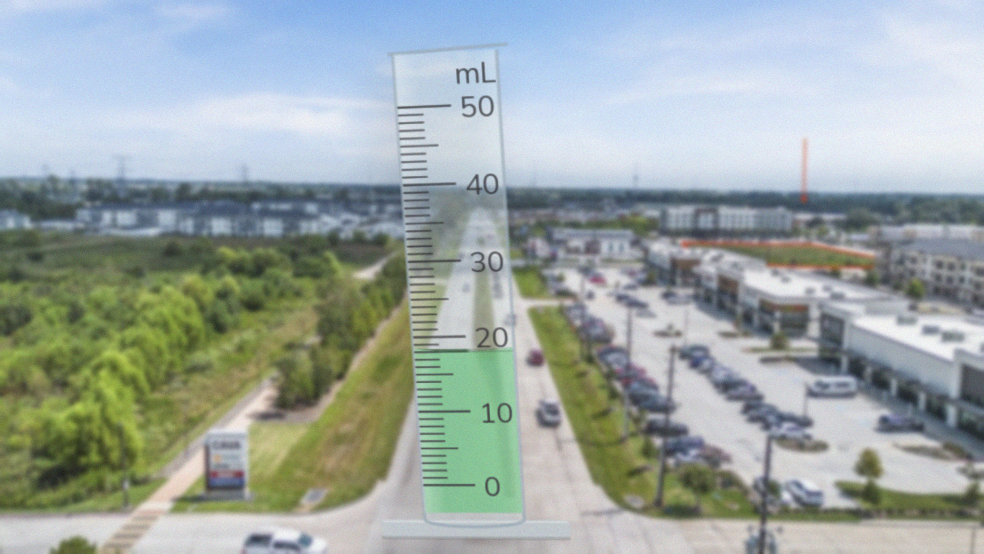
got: 18 mL
